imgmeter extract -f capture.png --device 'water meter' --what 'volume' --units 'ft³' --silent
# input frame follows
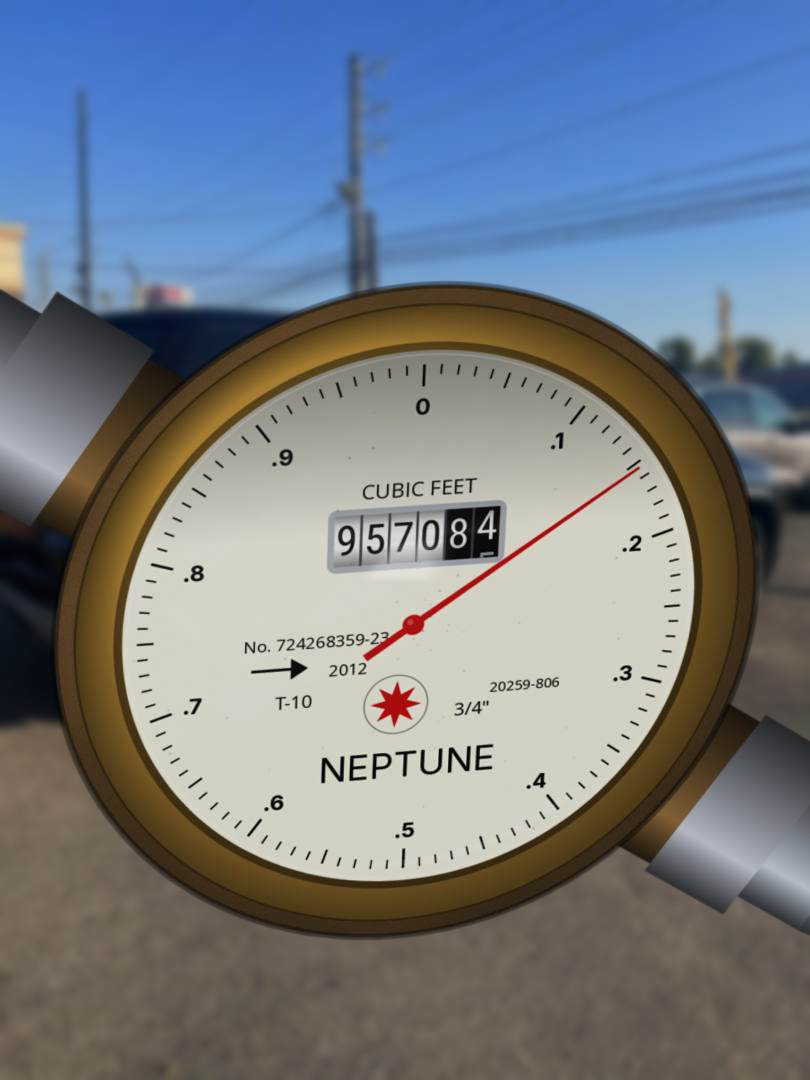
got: 957084.15 ft³
